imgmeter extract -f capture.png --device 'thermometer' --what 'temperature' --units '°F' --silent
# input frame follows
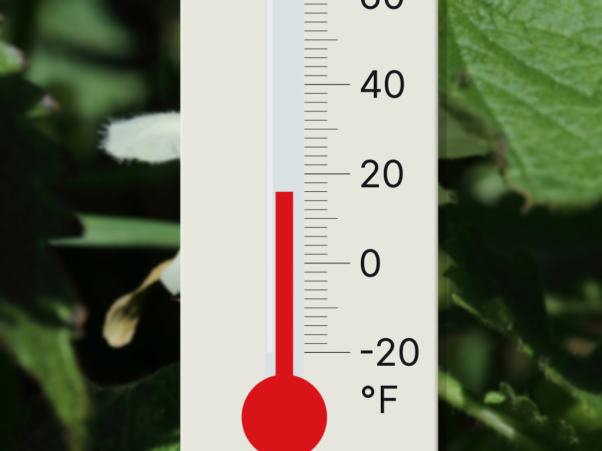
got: 16 °F
